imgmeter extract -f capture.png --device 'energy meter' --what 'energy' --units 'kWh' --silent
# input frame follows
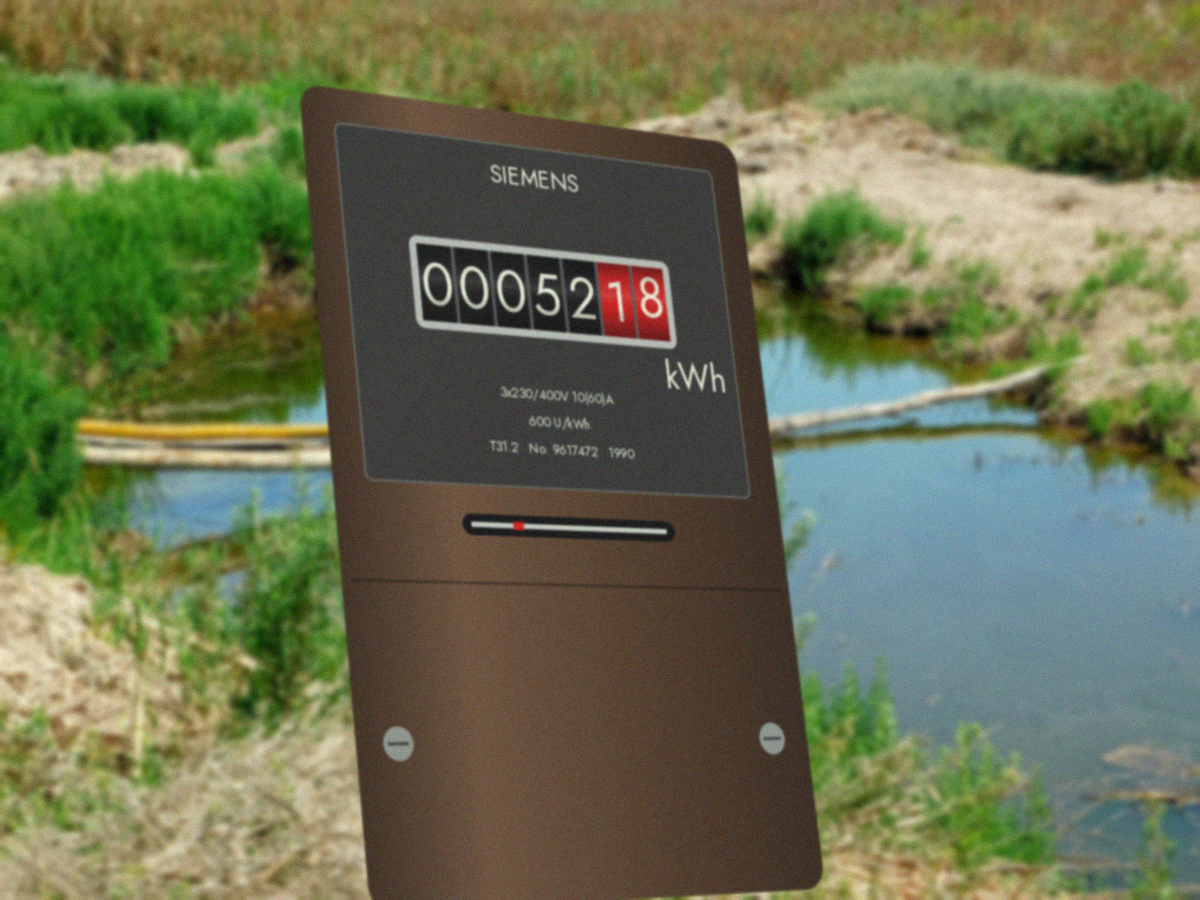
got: 52.18 kWh
